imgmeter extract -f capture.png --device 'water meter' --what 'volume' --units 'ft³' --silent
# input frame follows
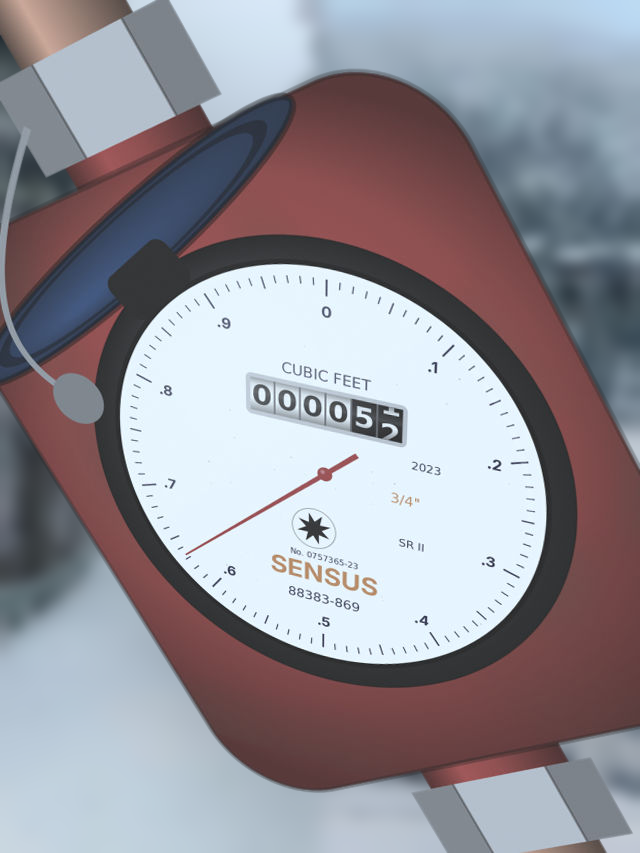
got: 51.63 ft³
